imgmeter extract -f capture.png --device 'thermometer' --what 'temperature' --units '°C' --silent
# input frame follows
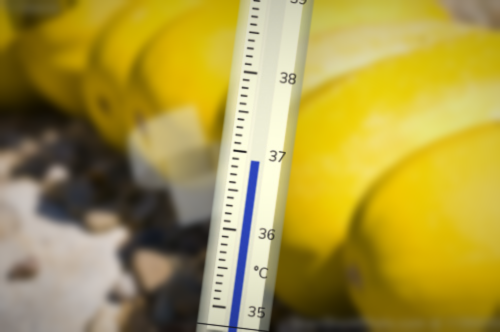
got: 36.9 °C
